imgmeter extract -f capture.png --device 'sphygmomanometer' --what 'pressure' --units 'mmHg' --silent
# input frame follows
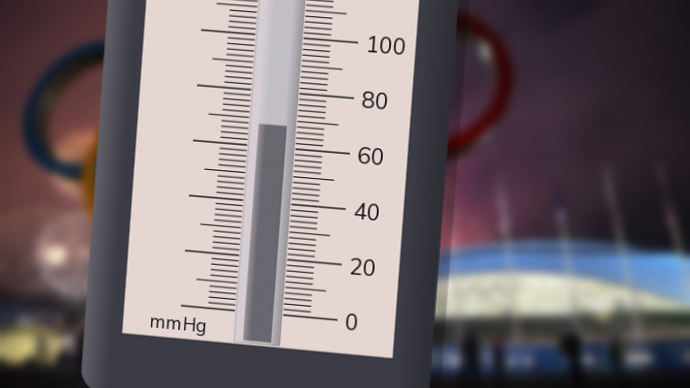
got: 68 mmHg
